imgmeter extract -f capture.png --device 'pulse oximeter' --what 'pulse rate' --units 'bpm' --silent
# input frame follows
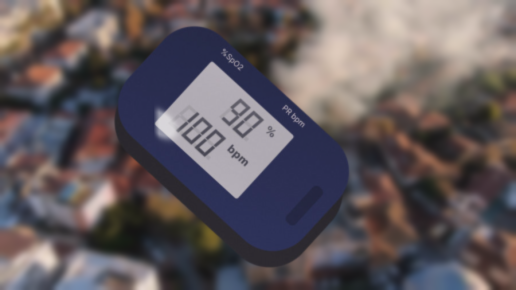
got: 100 bpm
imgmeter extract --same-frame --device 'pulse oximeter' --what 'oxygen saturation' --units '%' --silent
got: 90 %
